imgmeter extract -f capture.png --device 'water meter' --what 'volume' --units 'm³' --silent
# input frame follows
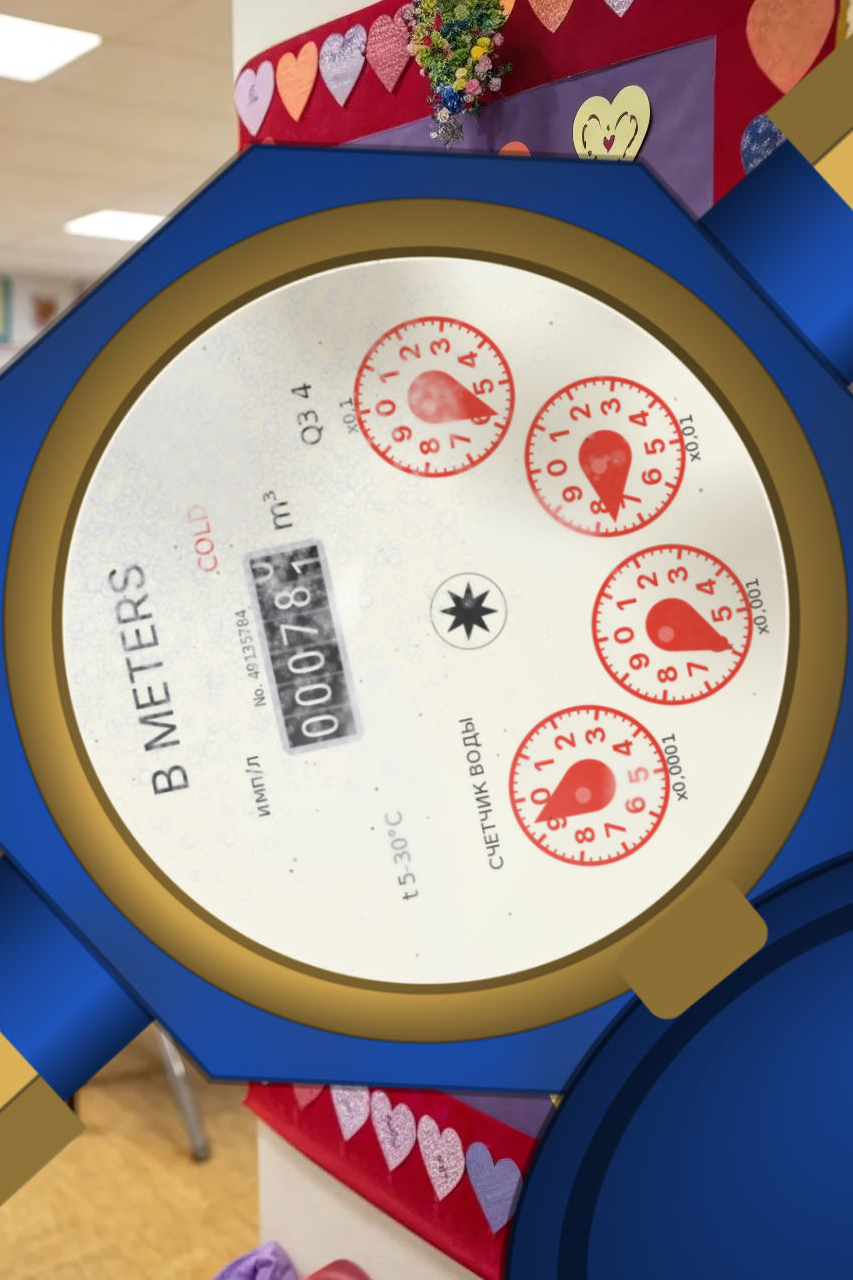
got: 780.5759 m³
